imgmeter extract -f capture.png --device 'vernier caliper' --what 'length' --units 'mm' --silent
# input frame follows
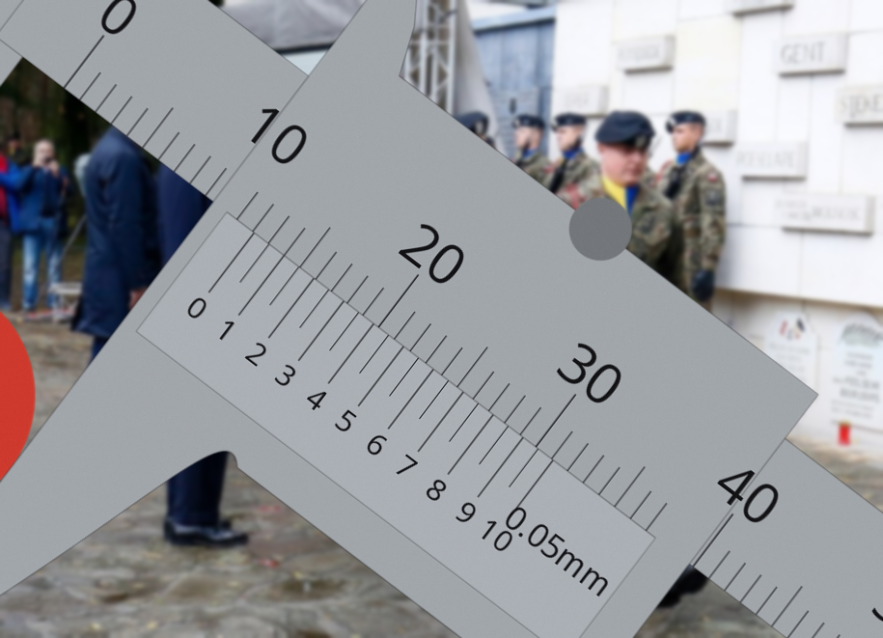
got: 12.1 mm
